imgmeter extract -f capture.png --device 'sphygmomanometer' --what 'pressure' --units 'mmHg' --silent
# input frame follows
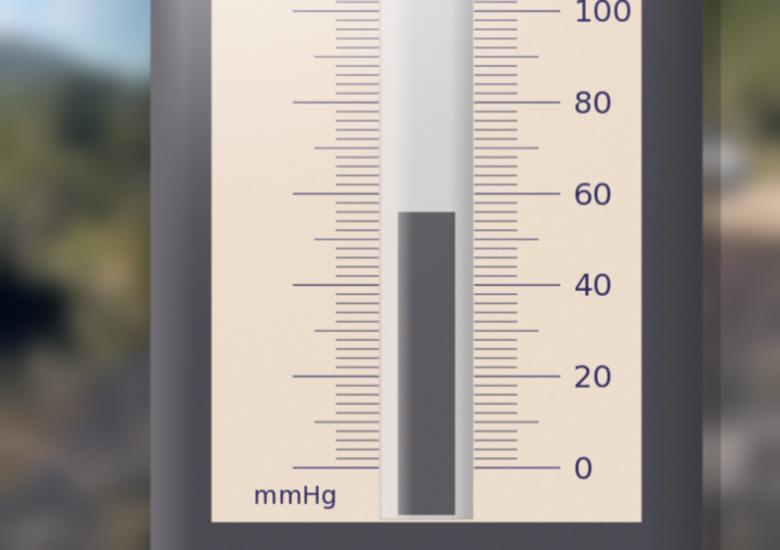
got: 56 mmHg
